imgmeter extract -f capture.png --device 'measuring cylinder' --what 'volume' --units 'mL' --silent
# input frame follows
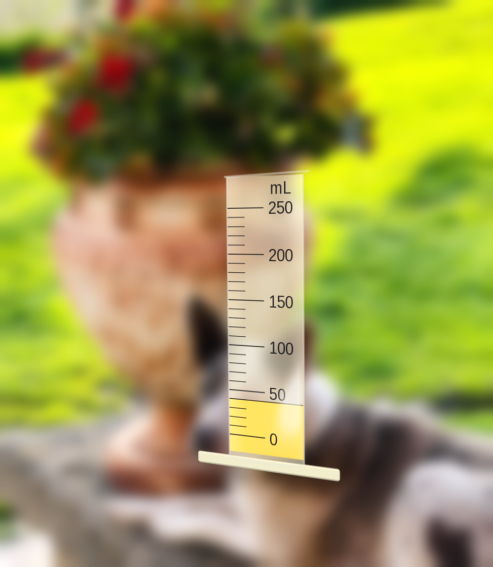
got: 40 mL
